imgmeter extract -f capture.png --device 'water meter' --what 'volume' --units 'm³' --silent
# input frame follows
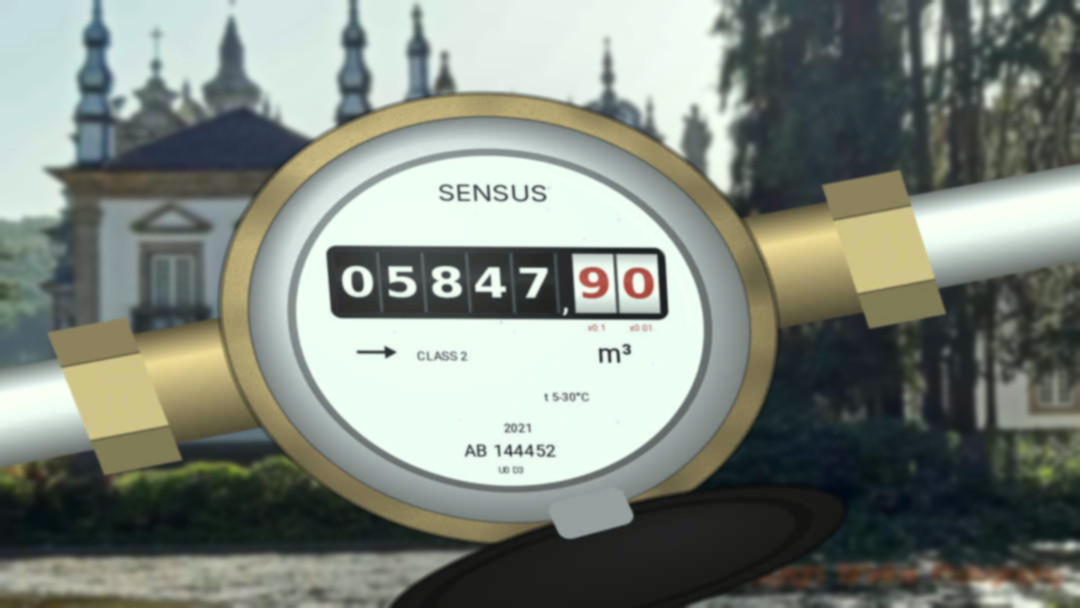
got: 5847.90 m³
